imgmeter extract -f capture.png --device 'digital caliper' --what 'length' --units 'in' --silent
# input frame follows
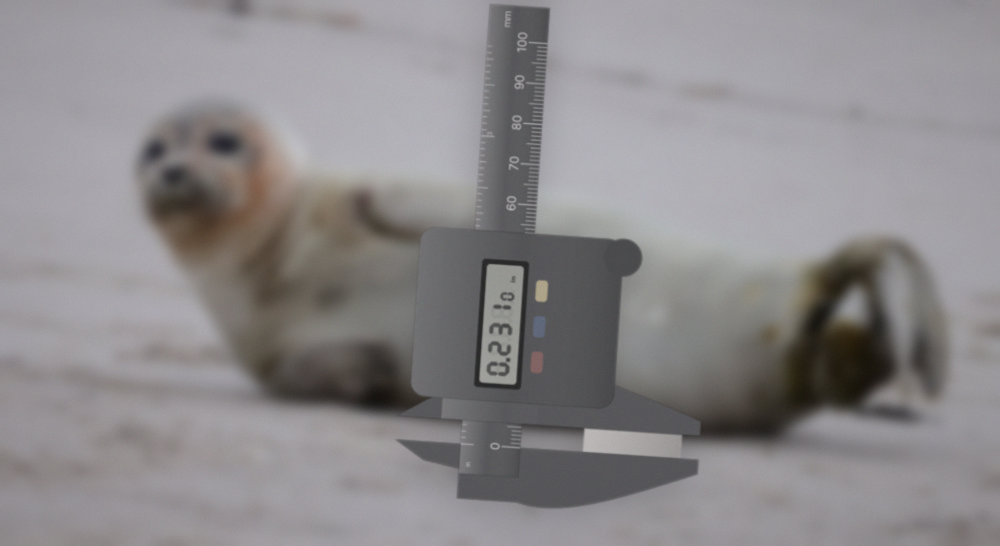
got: 0.2310 in
